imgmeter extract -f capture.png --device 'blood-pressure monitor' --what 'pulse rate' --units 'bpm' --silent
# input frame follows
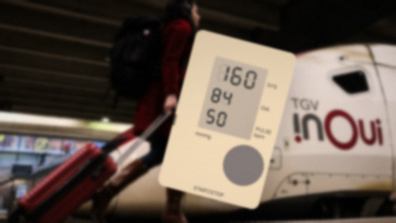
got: 50 bpm
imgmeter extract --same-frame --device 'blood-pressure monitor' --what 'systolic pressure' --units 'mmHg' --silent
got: 160 mmHg
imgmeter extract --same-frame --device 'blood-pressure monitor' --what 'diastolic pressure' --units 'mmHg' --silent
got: 84 mmHg
